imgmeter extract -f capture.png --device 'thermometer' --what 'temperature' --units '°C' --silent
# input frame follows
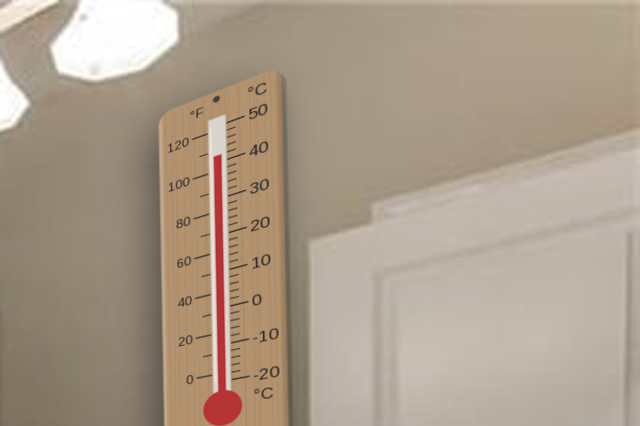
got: 42 °C
